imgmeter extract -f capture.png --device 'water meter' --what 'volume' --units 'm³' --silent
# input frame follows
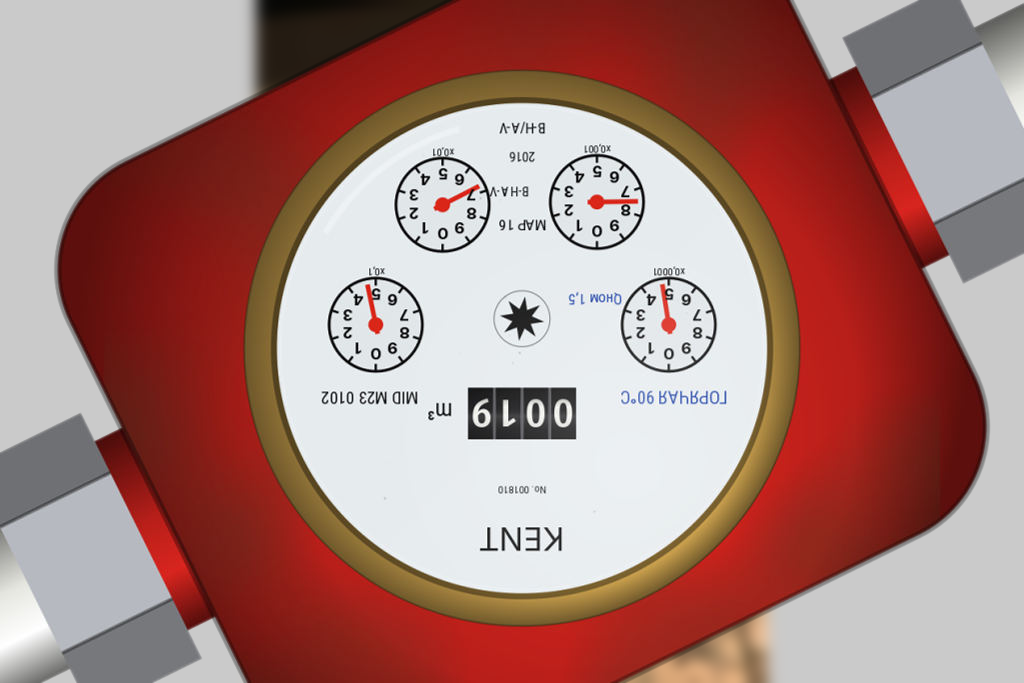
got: 19.4674 m³
